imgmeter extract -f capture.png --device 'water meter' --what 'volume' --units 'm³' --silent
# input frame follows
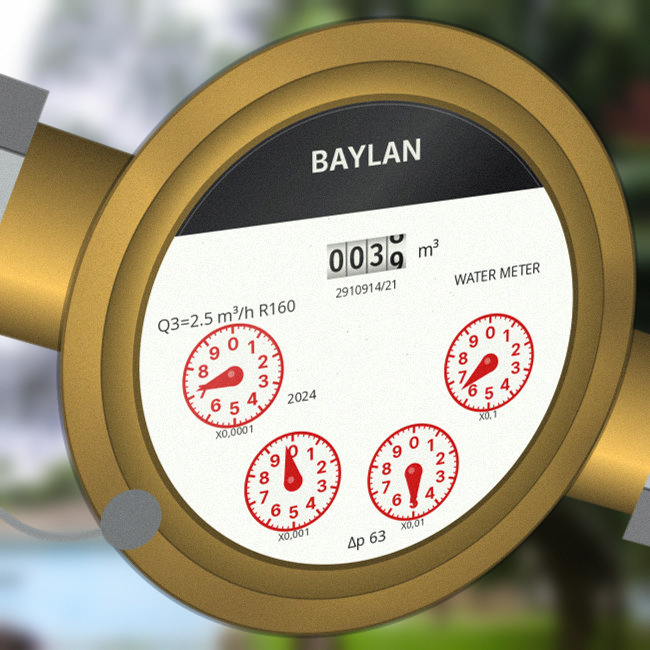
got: 38.6497 m³
